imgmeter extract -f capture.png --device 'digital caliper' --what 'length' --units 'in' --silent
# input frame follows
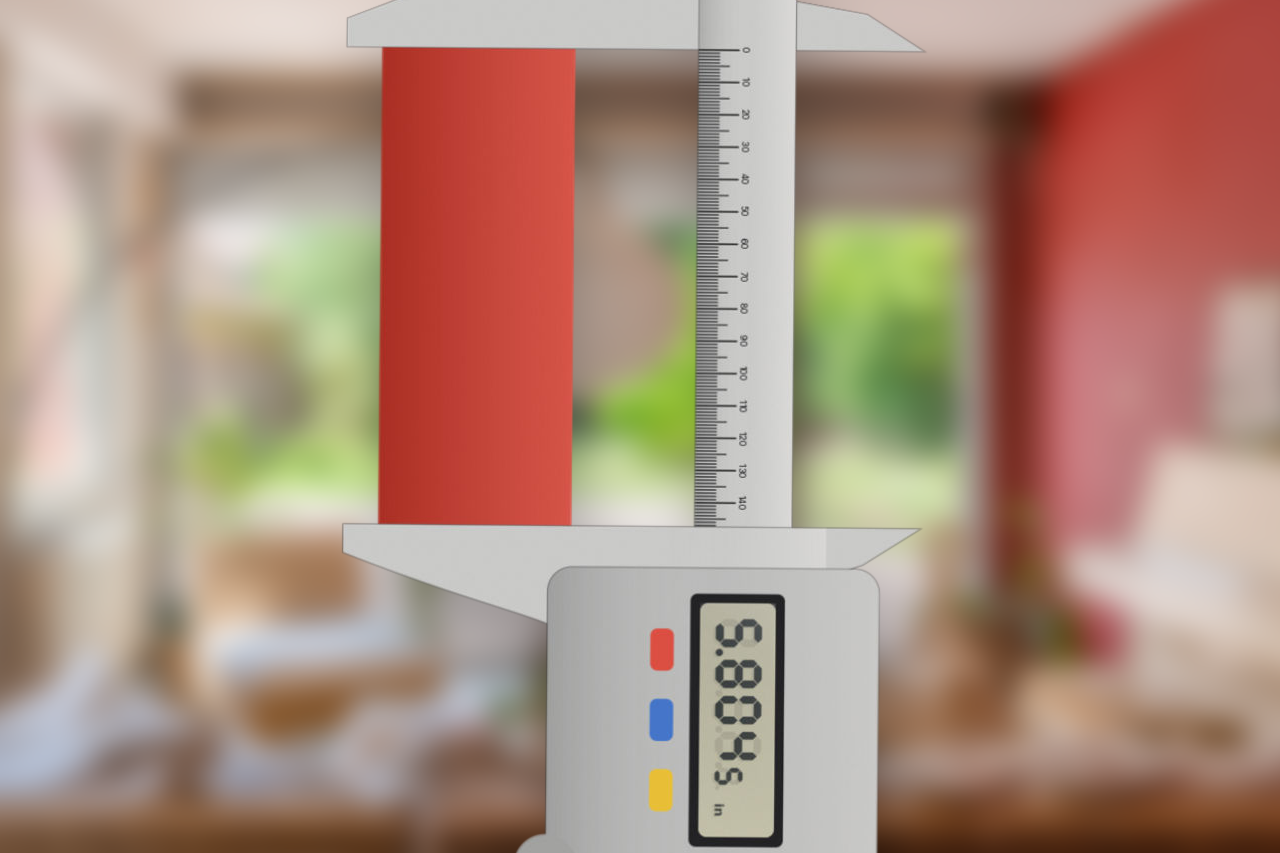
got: 5.8045 in
